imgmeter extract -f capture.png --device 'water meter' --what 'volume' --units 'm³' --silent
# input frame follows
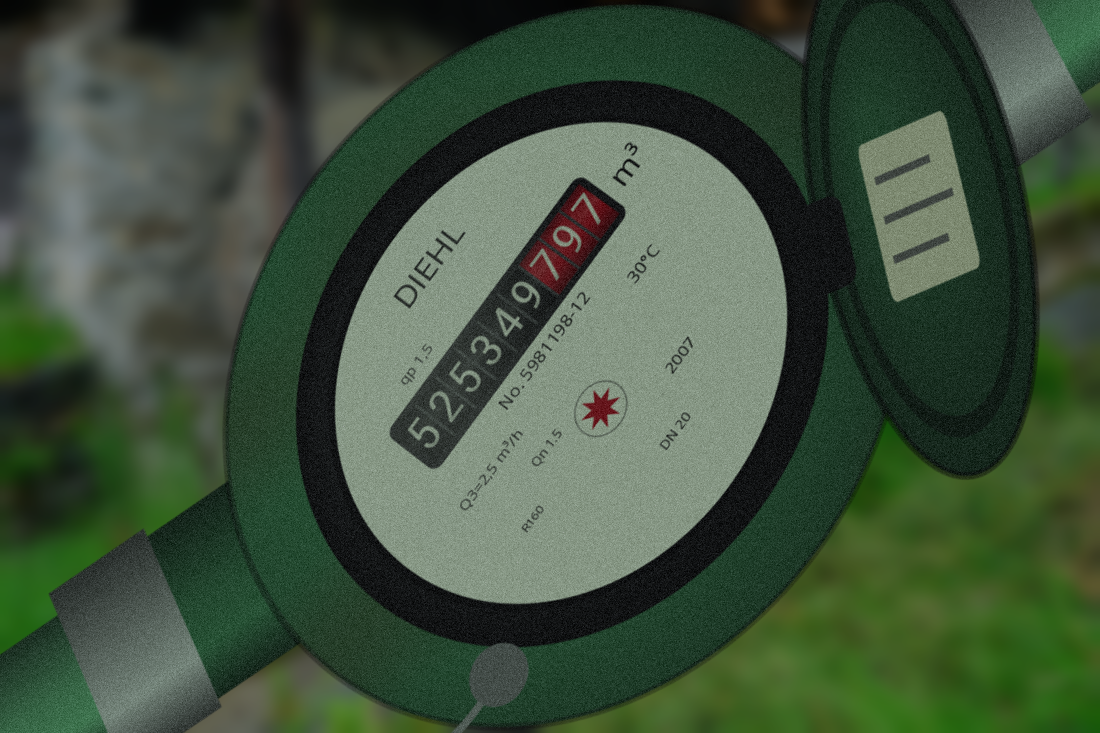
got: 525349.797 m³
